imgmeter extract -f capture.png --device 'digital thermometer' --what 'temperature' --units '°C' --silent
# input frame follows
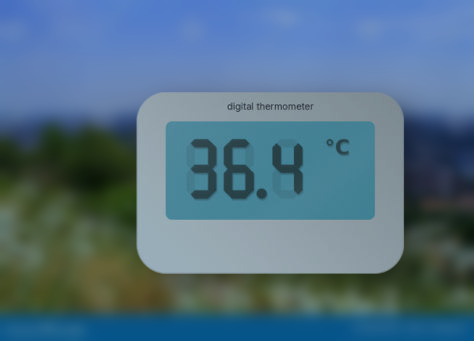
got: 36.4 °C
